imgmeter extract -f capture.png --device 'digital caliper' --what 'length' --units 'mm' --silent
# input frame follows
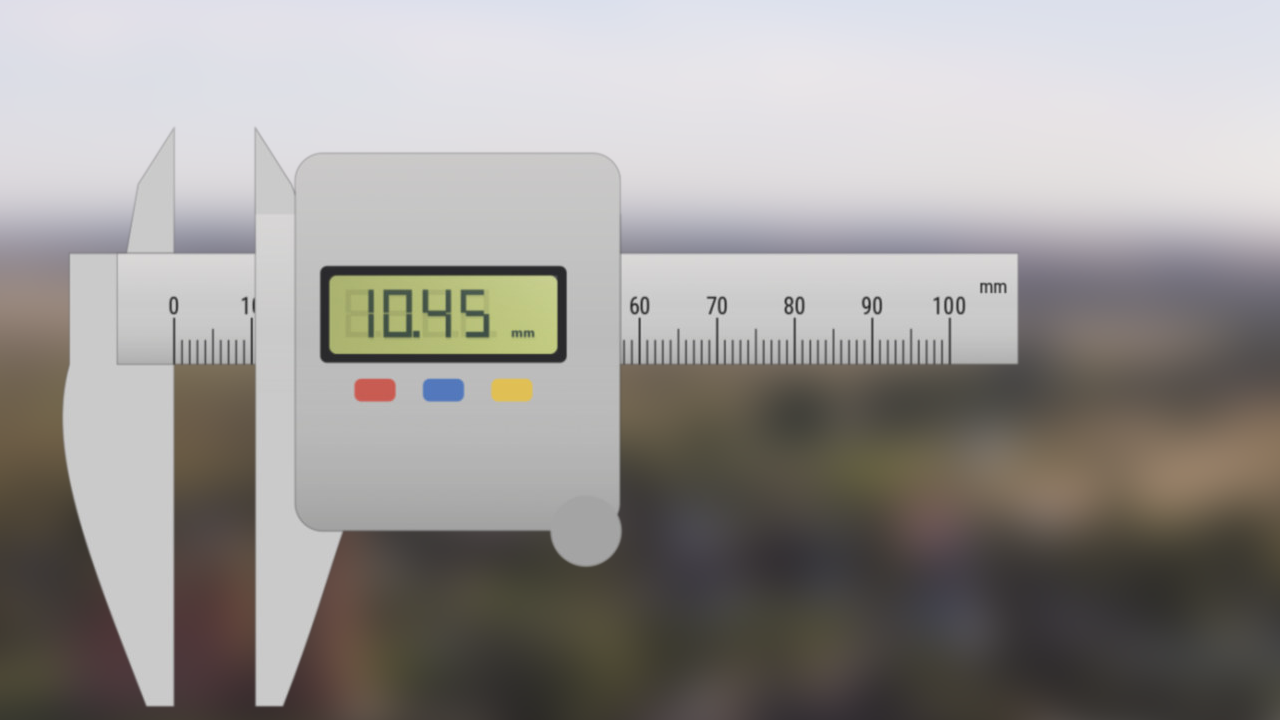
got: 10.45 mm
